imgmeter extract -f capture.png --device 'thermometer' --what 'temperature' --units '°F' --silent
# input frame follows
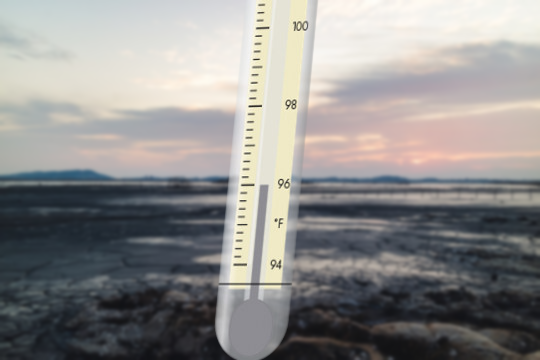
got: 96 °F
